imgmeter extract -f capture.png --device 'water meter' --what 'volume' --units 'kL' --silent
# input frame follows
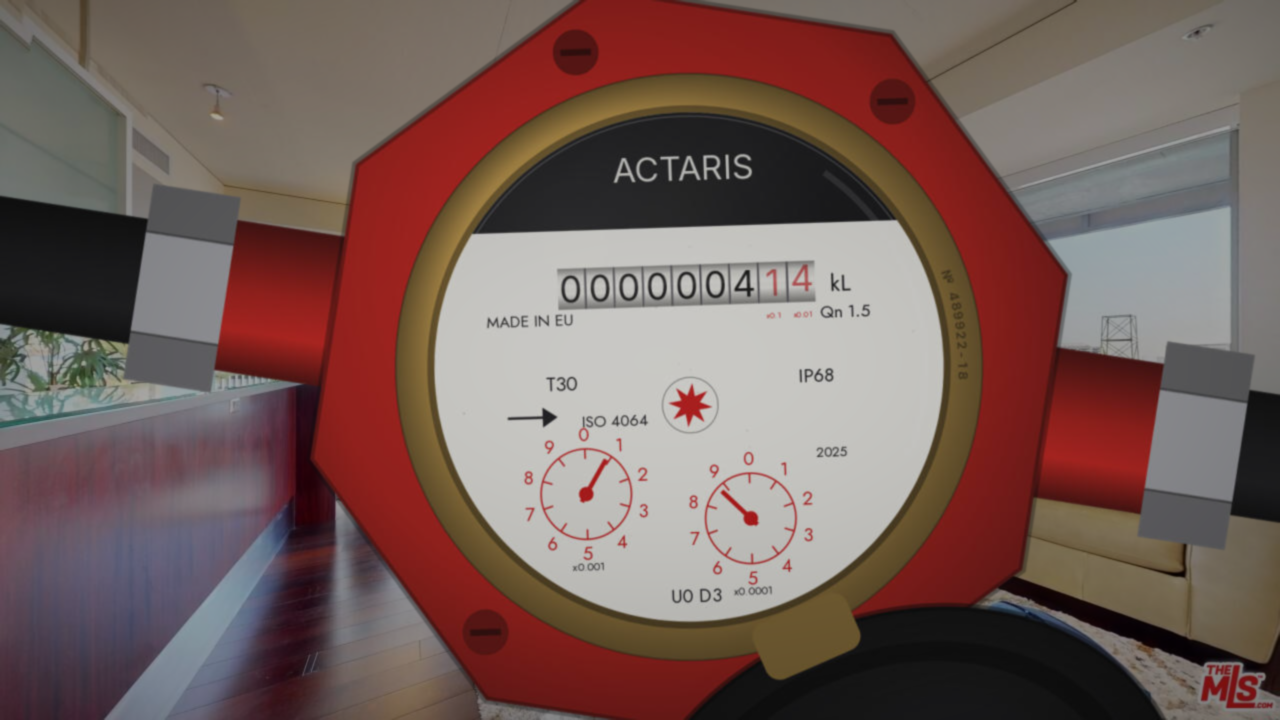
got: 4.1408 kL
